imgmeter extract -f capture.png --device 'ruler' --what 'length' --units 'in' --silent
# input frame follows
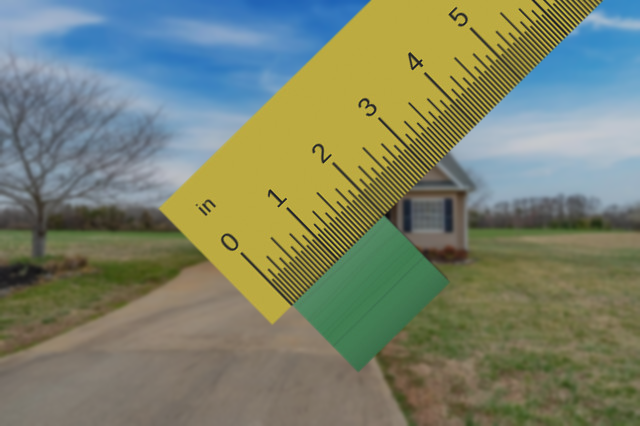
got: 2 in
